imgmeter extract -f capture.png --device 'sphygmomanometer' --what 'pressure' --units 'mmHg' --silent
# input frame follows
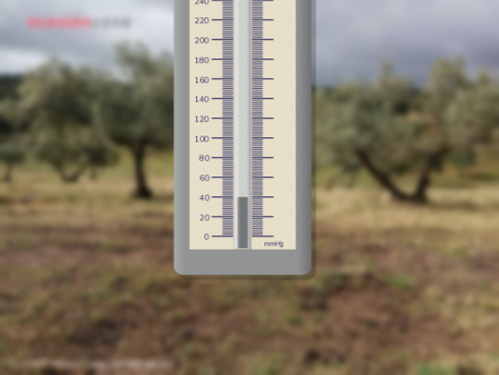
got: 40 mmHg
